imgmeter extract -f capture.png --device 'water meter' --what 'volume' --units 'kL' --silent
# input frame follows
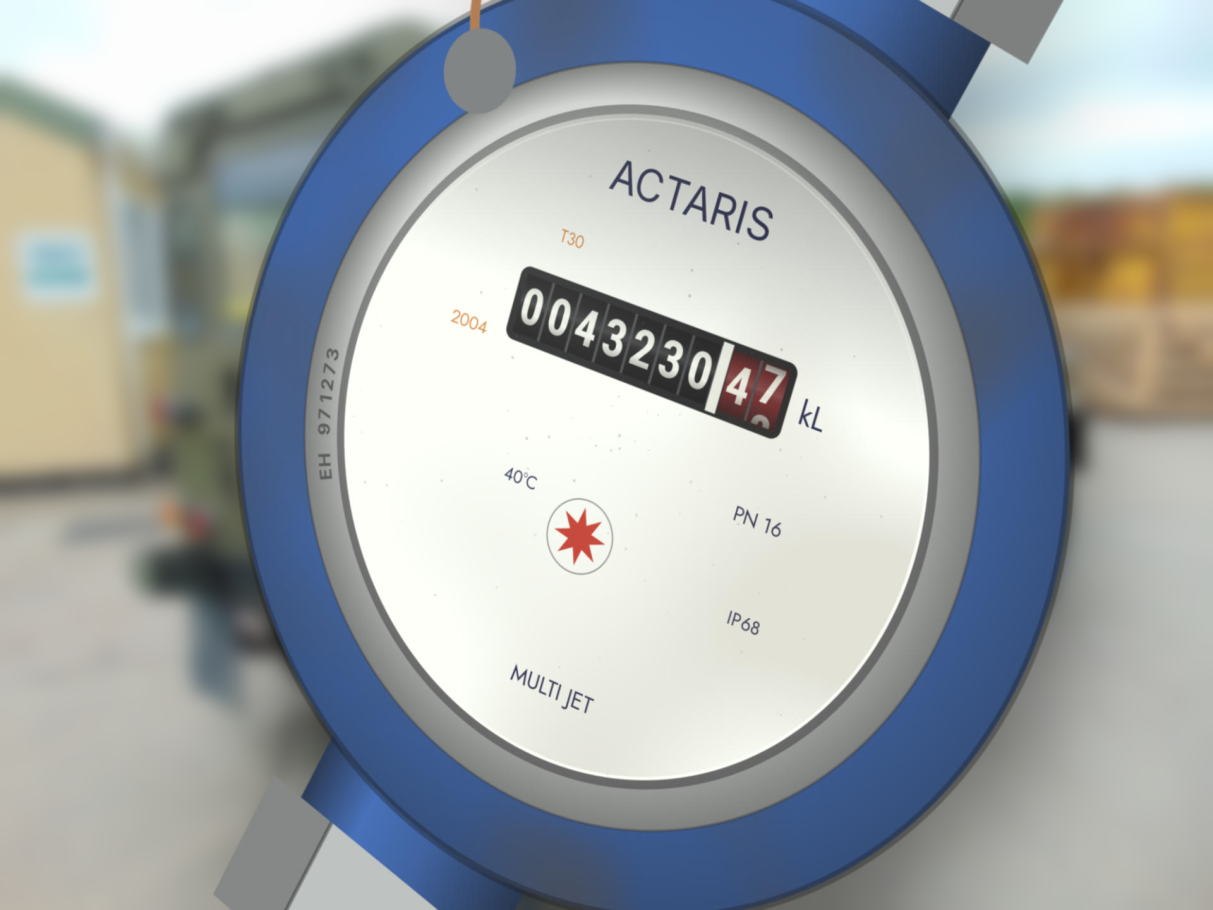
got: 43230.47 kL
